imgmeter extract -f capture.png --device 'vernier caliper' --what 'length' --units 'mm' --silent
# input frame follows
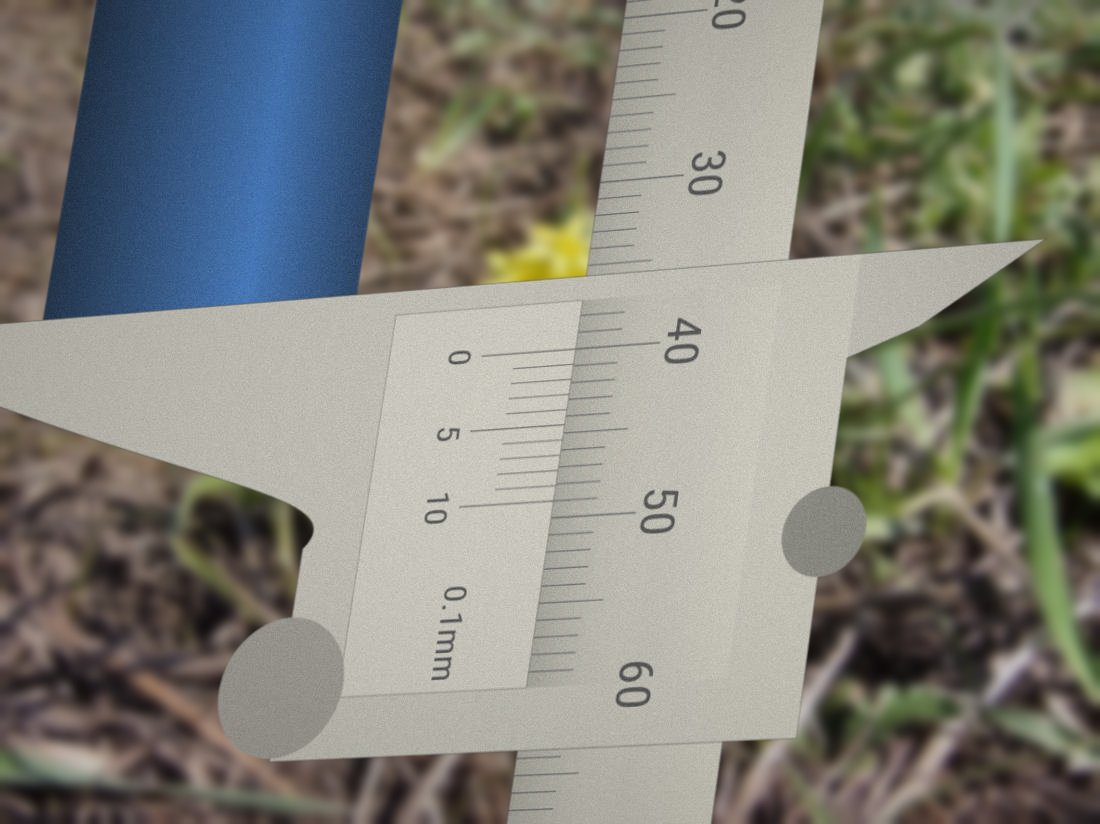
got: 40.0 mm
